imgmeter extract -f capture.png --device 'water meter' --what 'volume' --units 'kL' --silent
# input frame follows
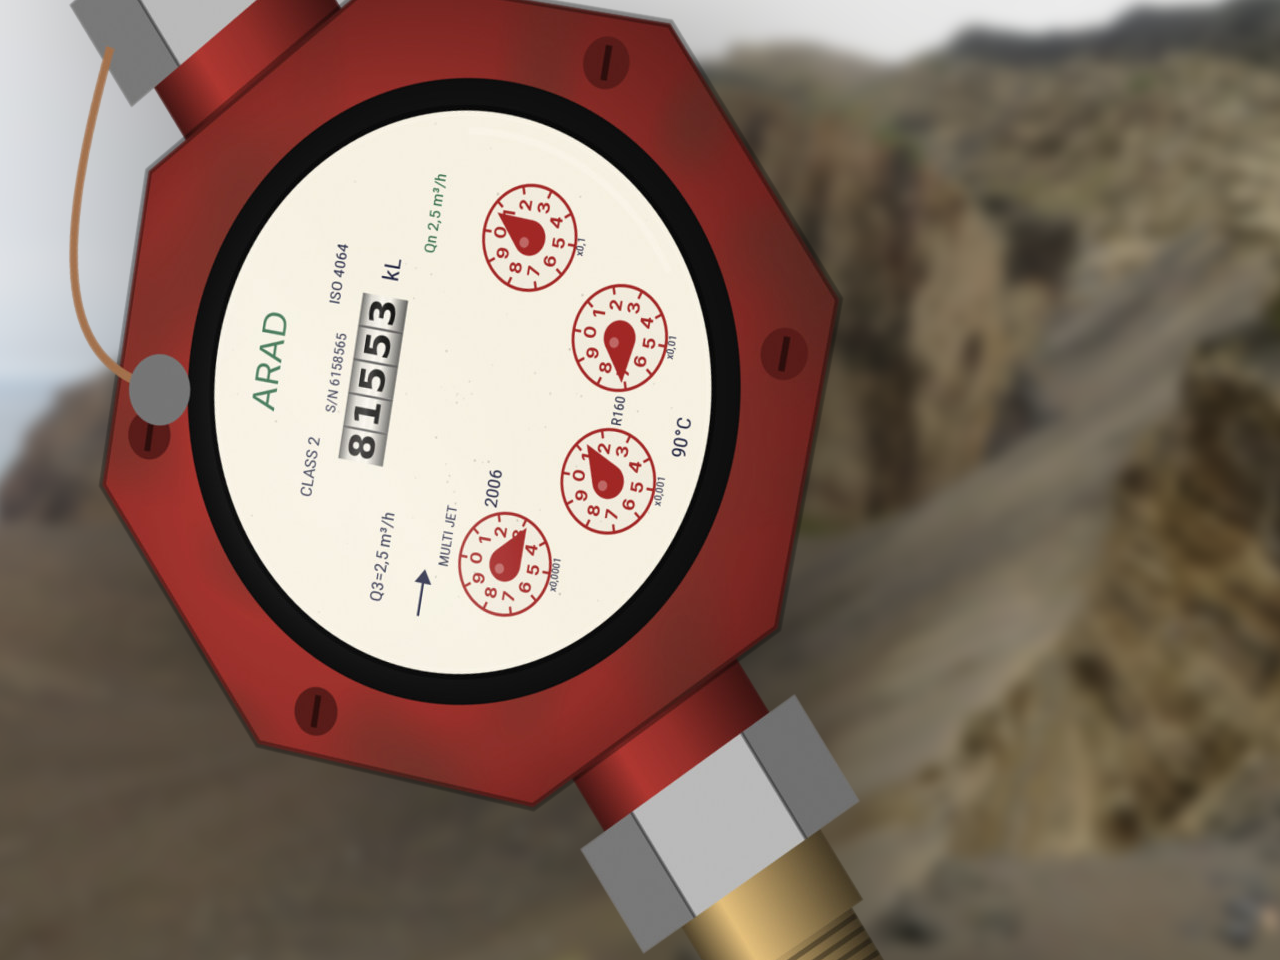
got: 81553.0713 kL
